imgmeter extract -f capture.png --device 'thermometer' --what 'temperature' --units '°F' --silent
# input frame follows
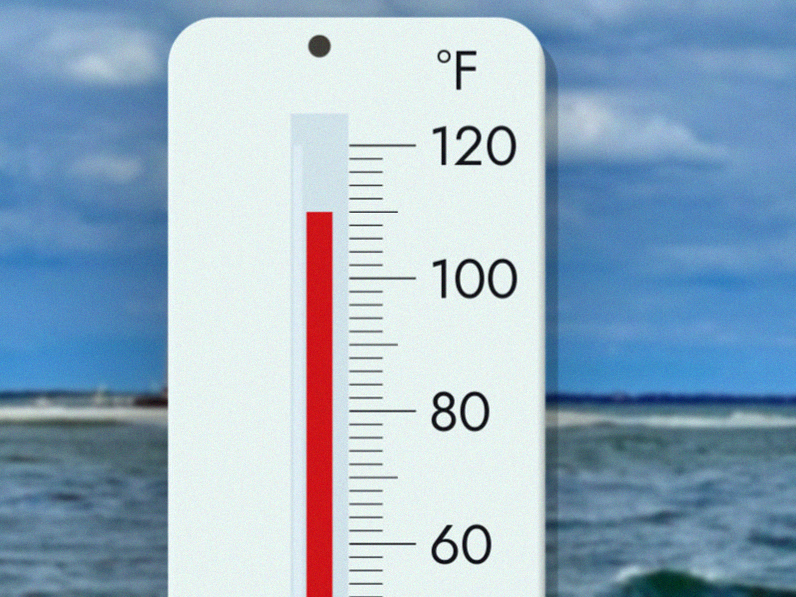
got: 110 °F
